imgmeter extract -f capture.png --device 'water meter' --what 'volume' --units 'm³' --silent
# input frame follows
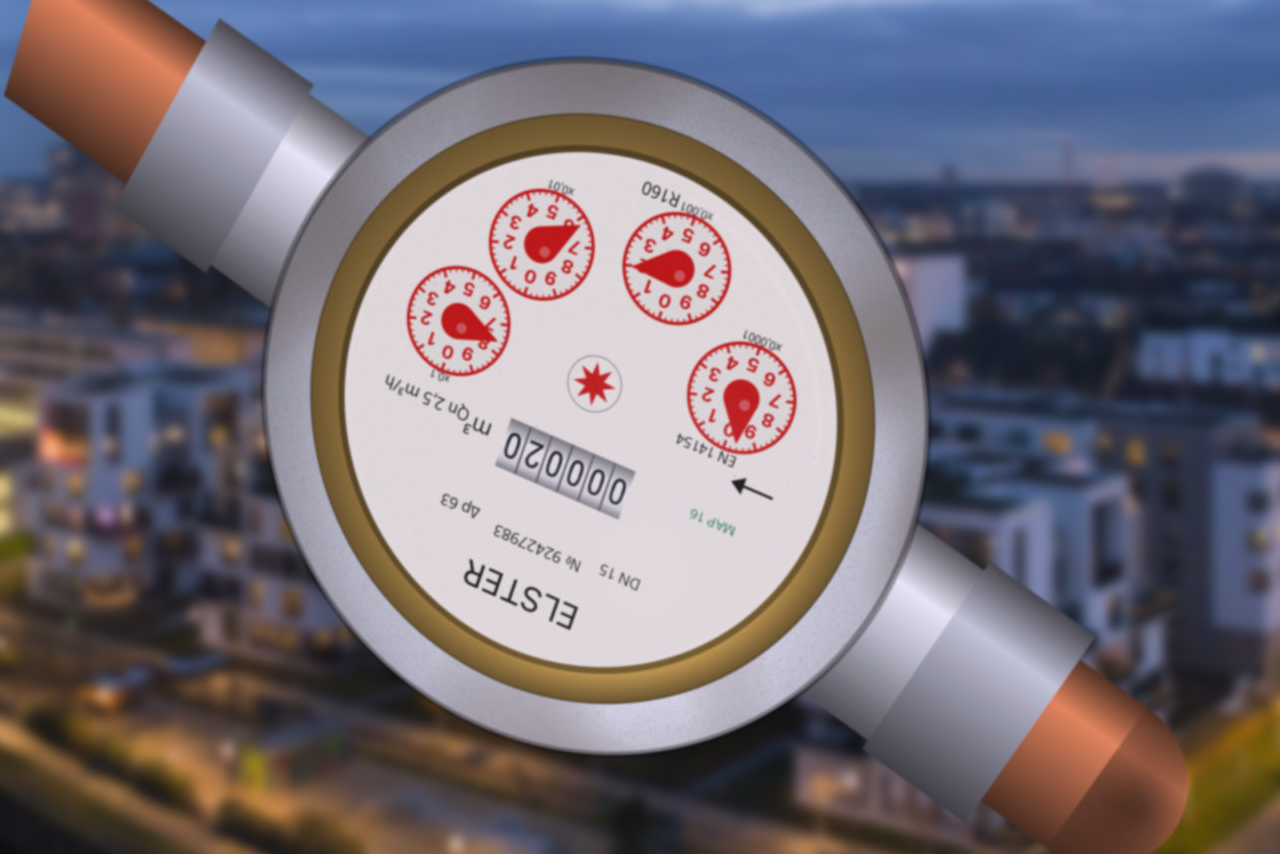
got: 20.7619 m³
